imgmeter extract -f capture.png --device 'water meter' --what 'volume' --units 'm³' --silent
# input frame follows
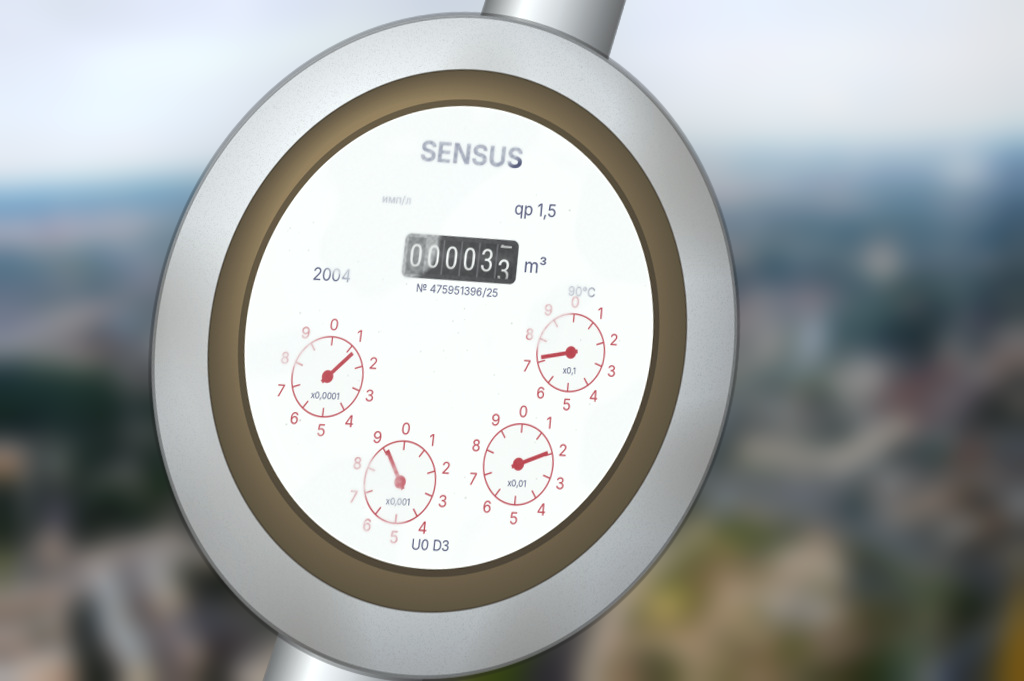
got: 32.7191 m³
